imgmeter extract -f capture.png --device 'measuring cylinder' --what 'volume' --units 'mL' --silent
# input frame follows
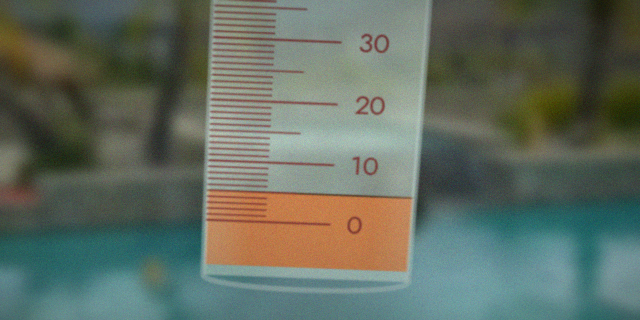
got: 5 mL
